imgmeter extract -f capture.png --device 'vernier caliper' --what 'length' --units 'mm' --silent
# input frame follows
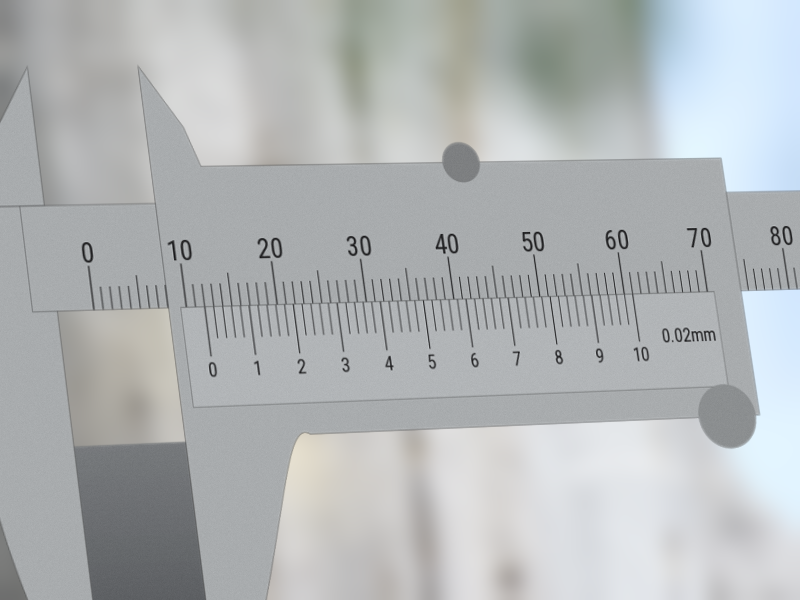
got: 12.0 mm
